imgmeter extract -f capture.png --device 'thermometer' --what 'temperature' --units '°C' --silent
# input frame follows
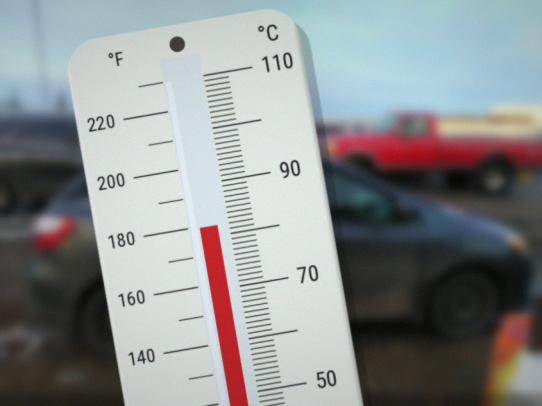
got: 82 °C
